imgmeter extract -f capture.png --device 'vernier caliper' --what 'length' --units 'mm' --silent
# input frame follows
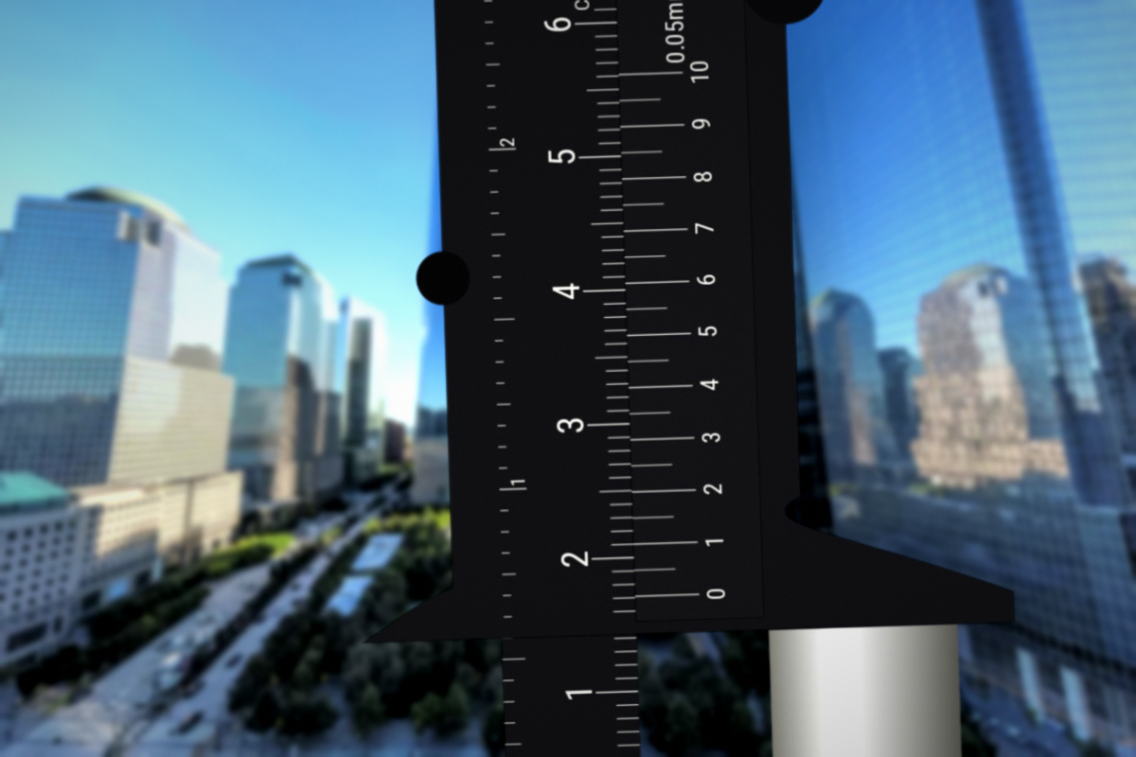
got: 17.1 mm
